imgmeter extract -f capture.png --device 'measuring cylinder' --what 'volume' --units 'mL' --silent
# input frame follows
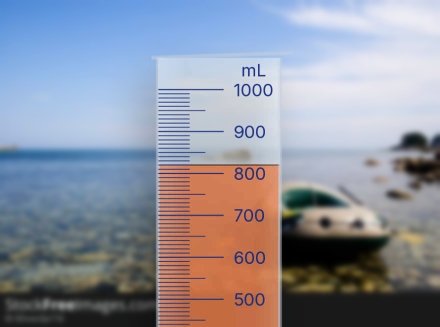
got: 820 mL
